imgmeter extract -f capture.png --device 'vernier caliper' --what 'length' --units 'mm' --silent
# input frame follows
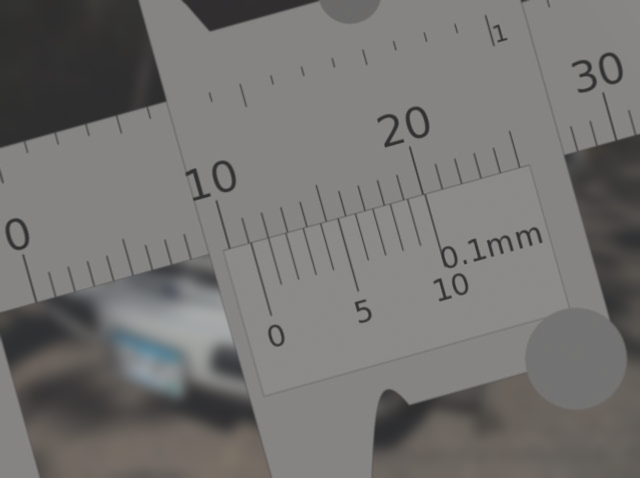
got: 11.1 mm
